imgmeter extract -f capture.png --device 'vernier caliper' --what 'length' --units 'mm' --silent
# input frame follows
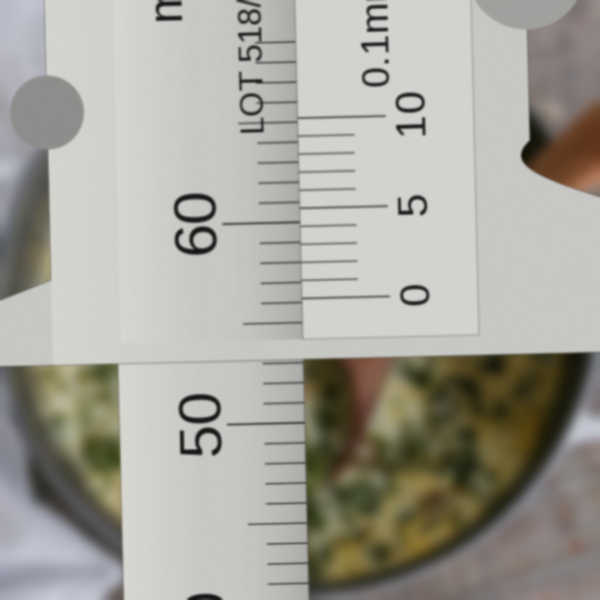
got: 56.2 mm
